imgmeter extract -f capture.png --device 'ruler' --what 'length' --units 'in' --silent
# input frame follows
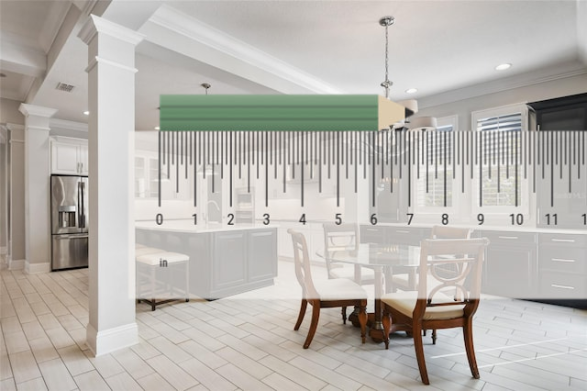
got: 7.125 in
